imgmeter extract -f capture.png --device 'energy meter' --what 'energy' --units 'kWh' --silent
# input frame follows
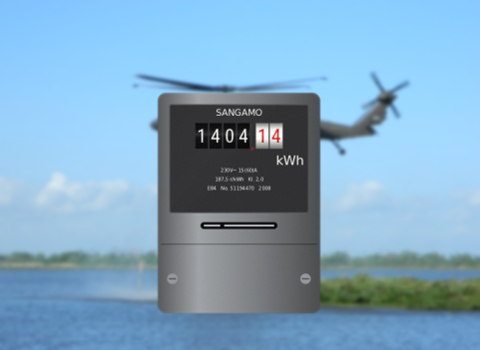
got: 1404.14 kWh
